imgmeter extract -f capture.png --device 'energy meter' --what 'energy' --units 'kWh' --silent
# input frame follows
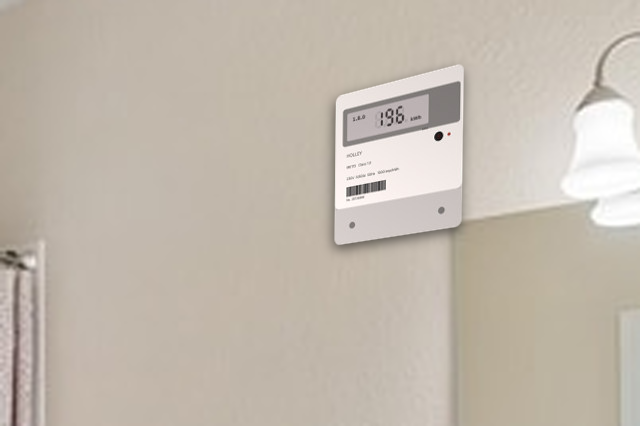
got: 196 kWh
